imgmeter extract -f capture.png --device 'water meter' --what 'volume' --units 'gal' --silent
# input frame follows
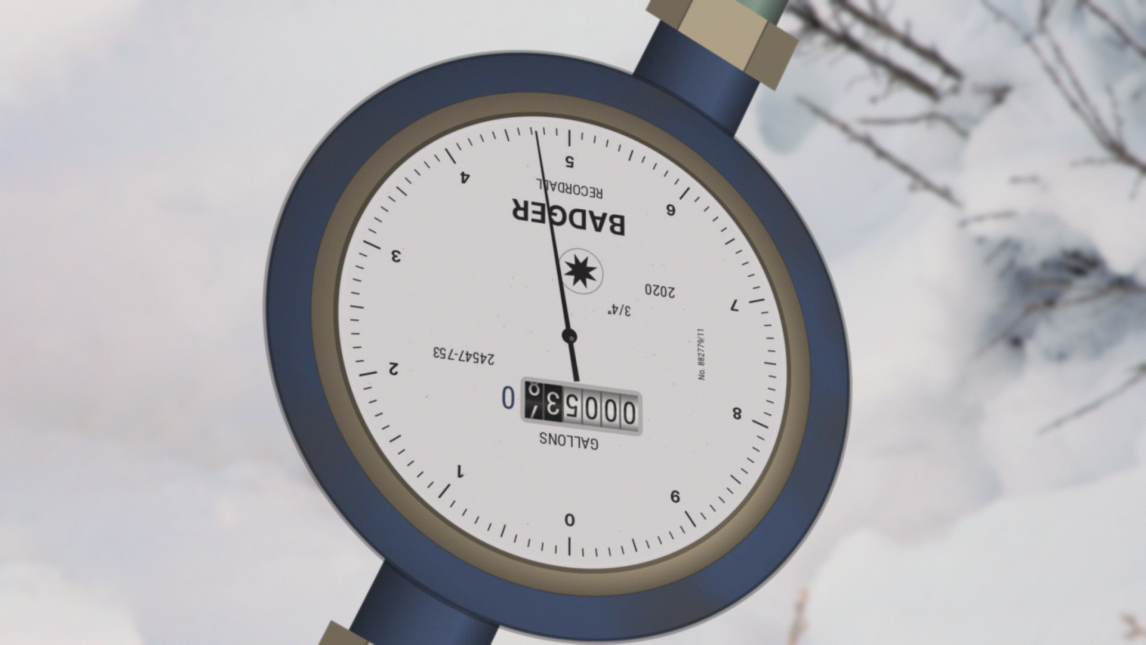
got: 5374.7 gal
